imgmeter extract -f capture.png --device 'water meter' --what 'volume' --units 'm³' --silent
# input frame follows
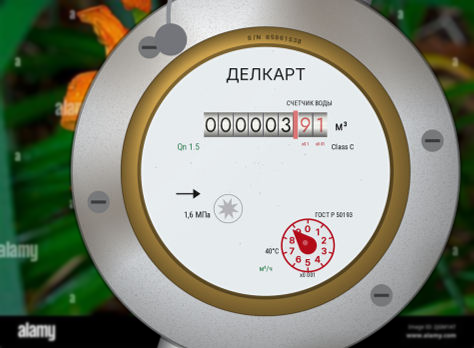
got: 3.918 m³
